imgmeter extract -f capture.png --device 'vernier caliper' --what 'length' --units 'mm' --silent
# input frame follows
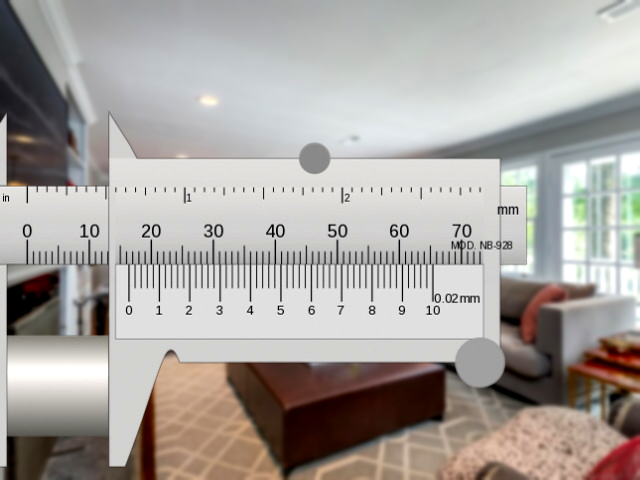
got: 16.4 mm
